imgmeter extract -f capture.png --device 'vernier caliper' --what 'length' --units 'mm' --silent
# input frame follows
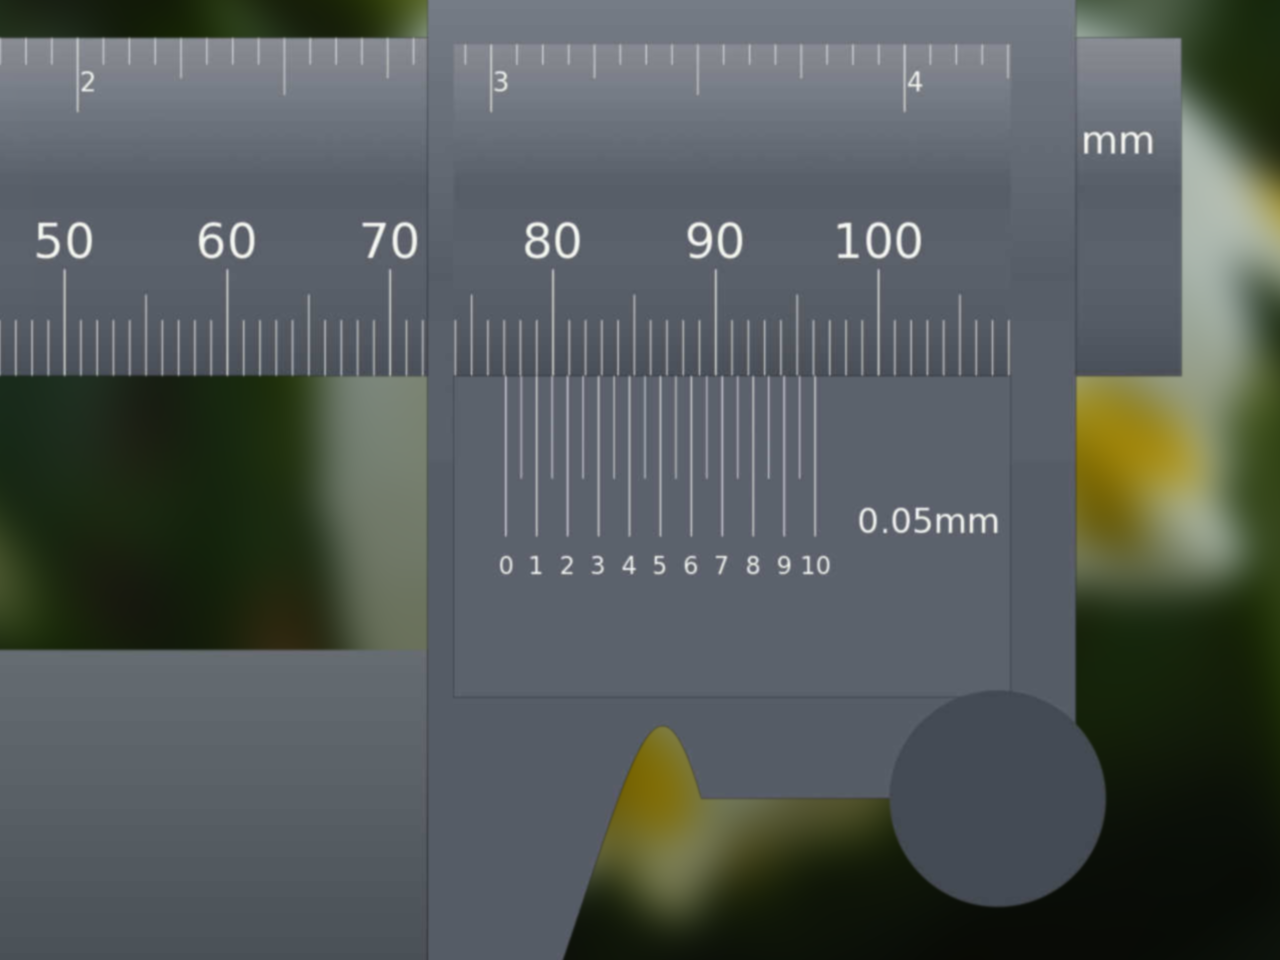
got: 77.1 mm
